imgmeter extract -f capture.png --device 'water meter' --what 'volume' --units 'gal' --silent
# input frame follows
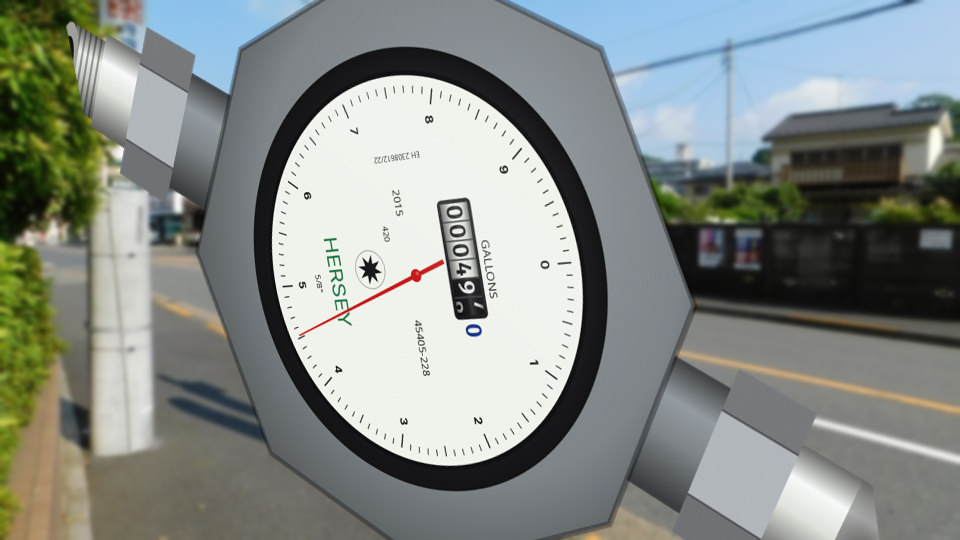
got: 4974.5 gal
